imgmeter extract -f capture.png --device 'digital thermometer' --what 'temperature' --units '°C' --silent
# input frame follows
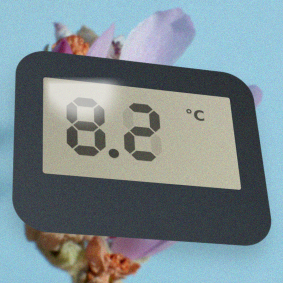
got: 8.2 °C
